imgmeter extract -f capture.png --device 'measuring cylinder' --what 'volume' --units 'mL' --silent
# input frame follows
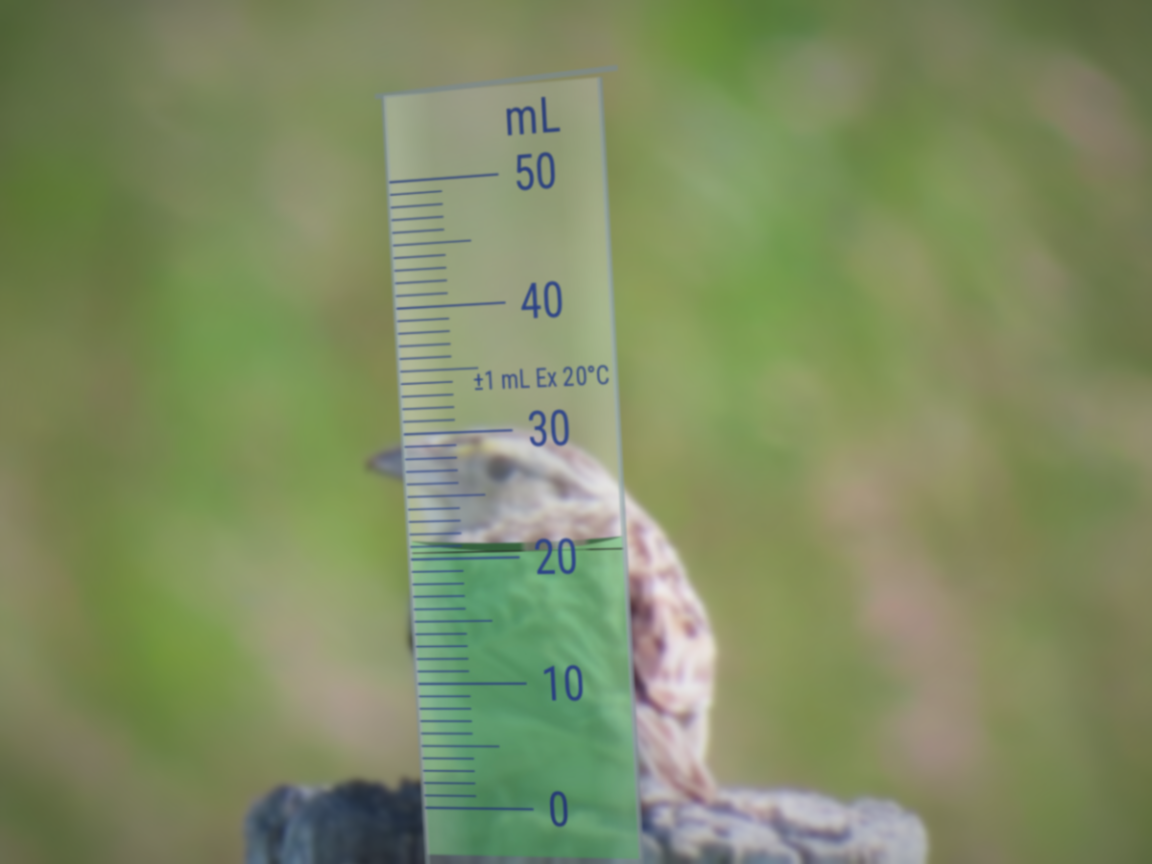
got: 20.5 mL
